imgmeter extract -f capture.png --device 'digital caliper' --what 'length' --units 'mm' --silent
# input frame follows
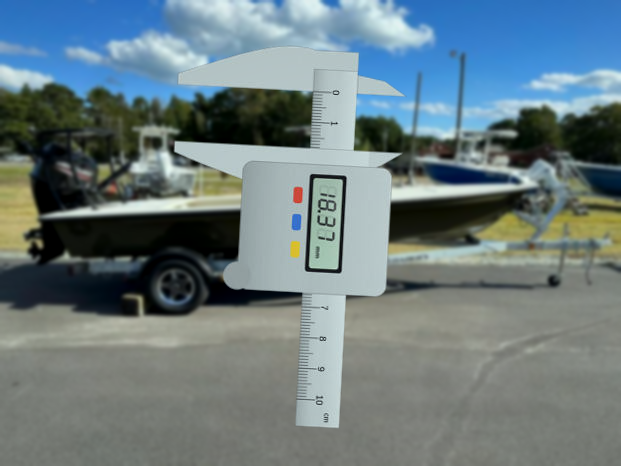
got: 18.37 mm
